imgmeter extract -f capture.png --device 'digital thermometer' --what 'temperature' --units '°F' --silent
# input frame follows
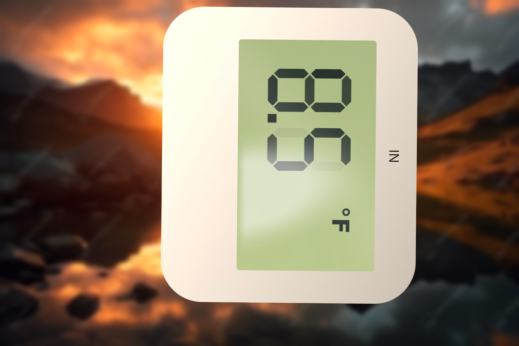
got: 8.5 °F
